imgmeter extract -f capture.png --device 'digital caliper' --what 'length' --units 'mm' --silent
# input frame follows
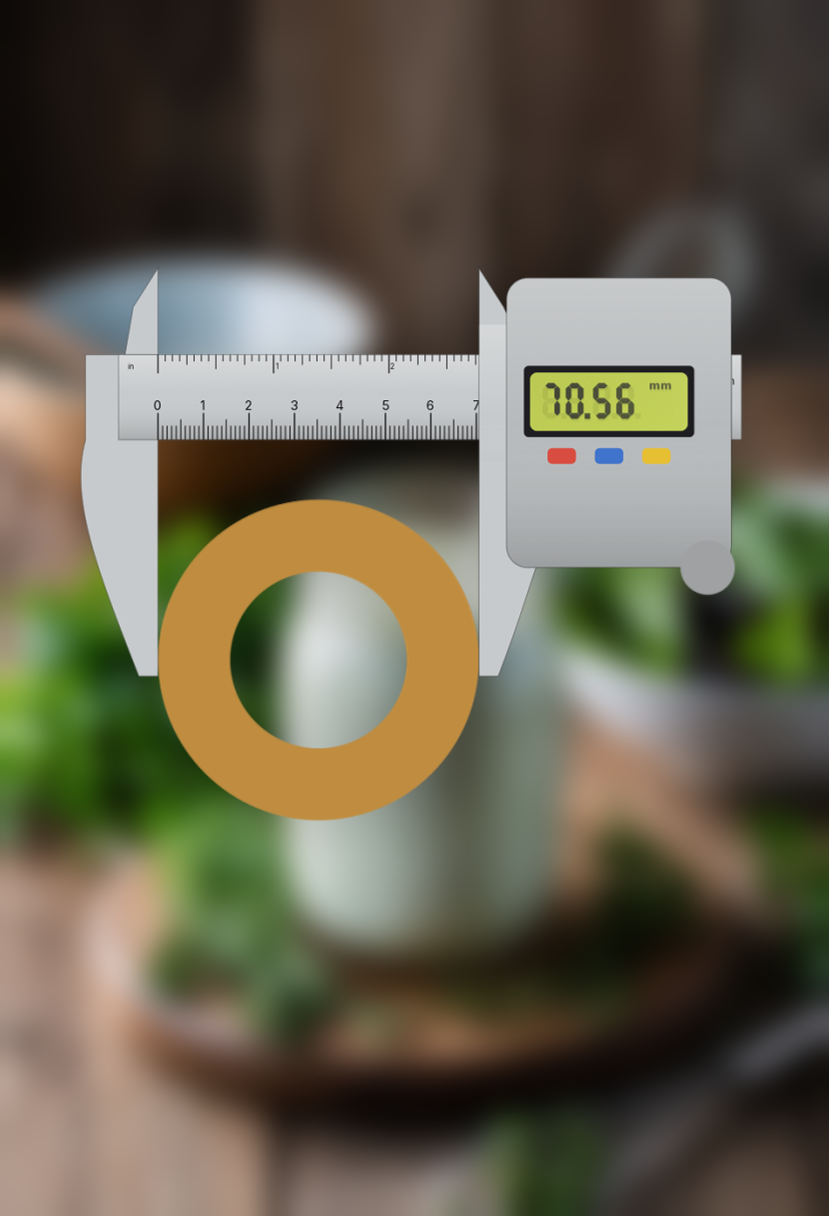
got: 70.56 mm
